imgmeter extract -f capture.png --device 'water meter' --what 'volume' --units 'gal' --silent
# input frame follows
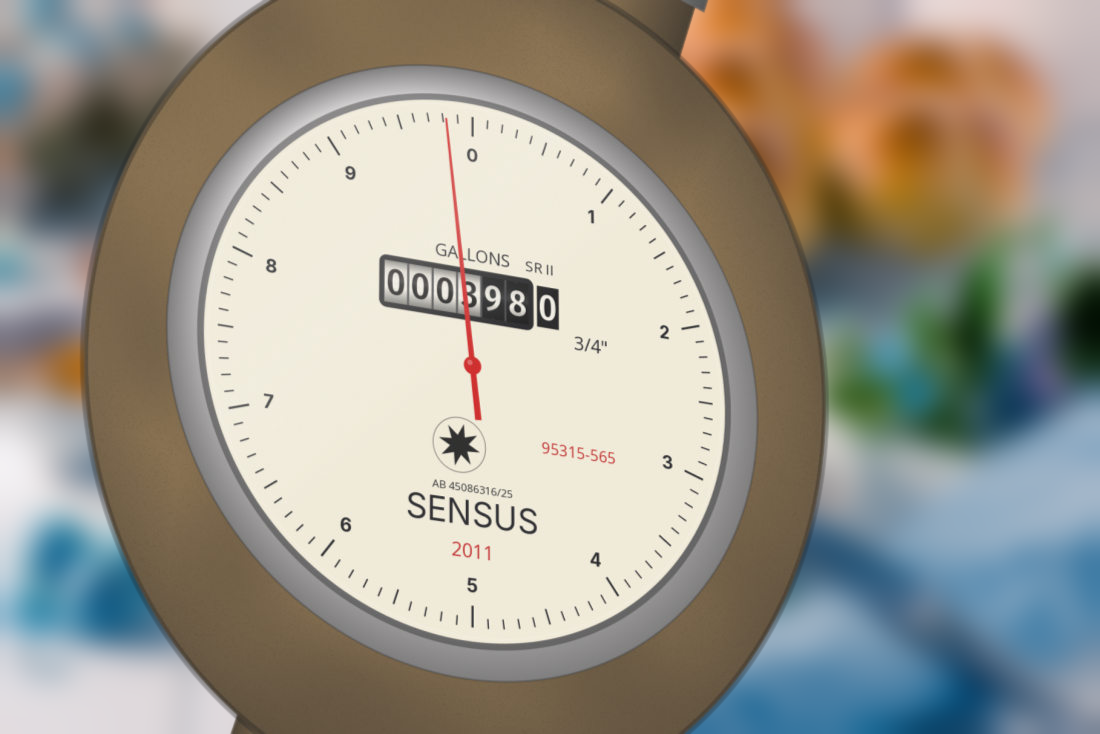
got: 3979.8 gal
